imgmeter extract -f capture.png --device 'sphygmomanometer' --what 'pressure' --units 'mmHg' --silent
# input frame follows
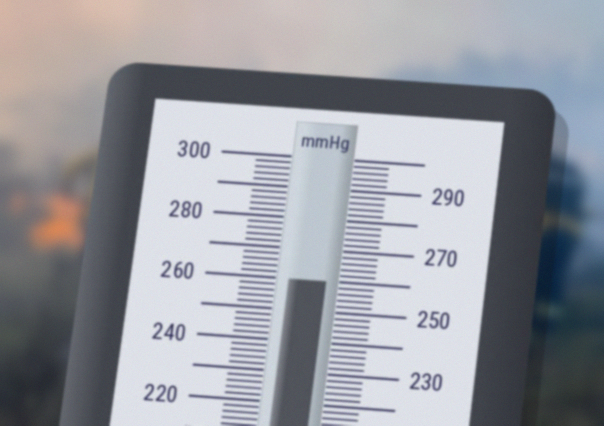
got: 260 mmHg
